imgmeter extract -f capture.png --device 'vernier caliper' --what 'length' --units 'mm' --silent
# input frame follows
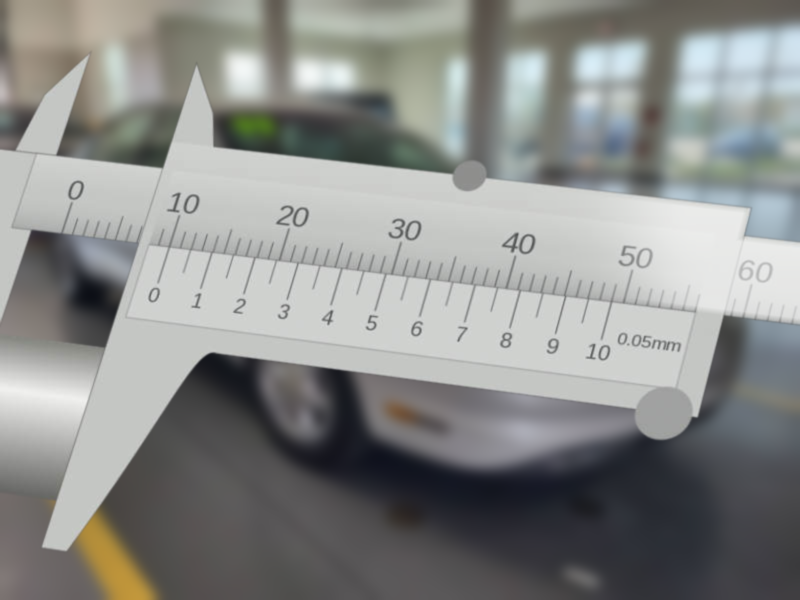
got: 10.0 mm
